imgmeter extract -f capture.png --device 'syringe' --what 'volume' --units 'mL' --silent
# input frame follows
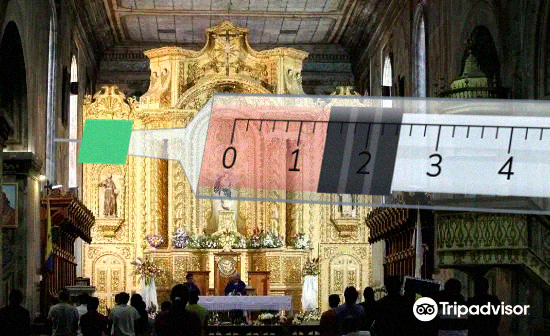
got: 1.4 mL
